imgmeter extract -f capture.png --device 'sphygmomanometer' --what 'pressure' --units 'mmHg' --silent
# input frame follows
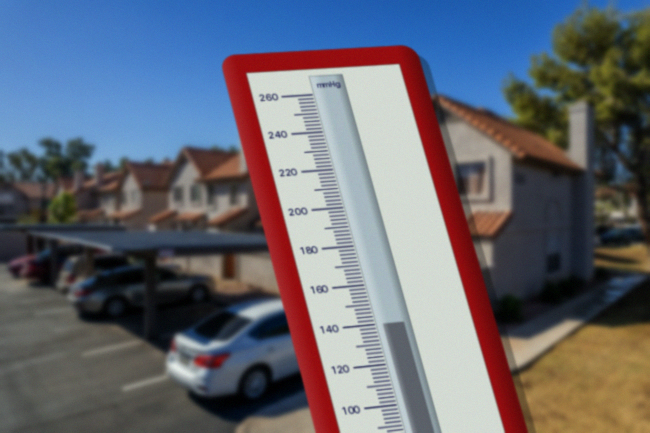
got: 140 mmHg
